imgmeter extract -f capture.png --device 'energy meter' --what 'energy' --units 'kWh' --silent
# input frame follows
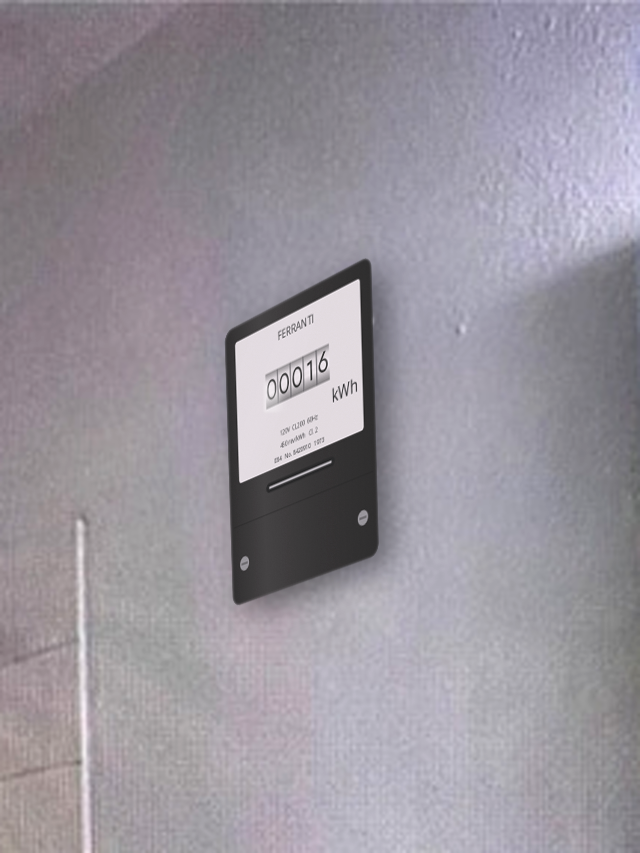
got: 16 kWh
